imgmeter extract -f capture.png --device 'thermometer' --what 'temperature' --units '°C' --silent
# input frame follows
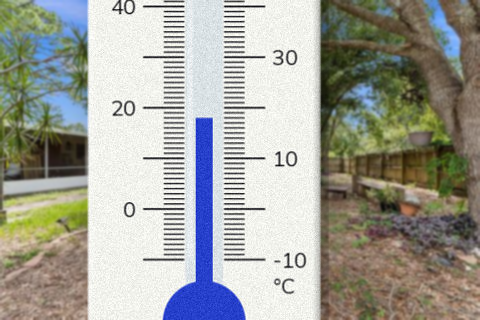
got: 18 °C
